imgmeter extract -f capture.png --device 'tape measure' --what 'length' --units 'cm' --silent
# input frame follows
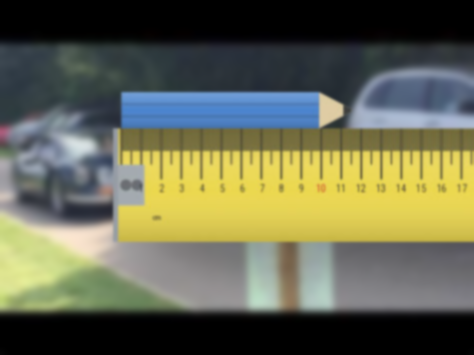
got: 11.5 cm
